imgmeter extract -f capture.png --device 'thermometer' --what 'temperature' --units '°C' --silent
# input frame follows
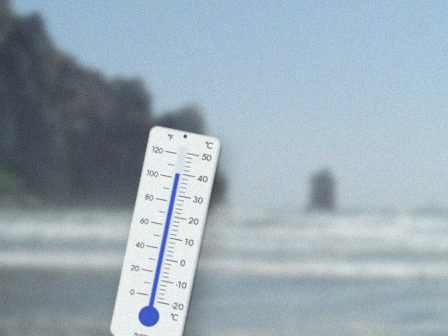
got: 40 °C
